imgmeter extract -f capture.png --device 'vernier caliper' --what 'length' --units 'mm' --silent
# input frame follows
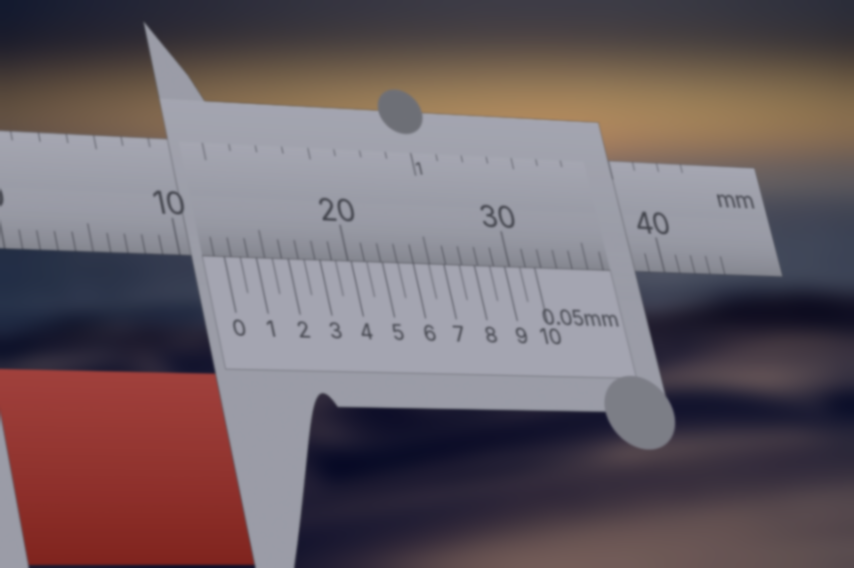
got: 12.6 mm
